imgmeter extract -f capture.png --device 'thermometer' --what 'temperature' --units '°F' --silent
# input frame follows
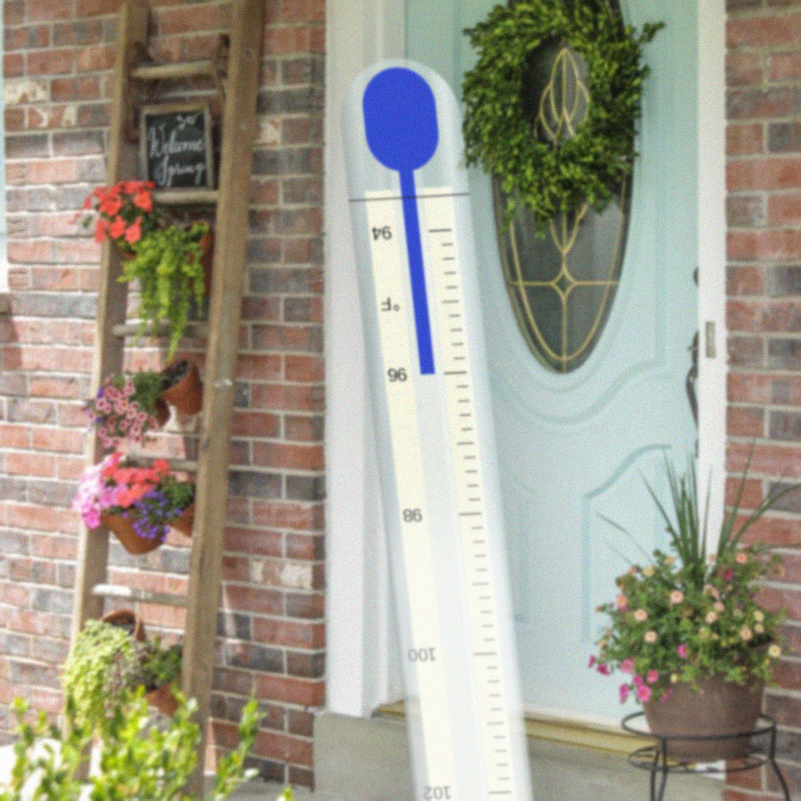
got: 96 °F
